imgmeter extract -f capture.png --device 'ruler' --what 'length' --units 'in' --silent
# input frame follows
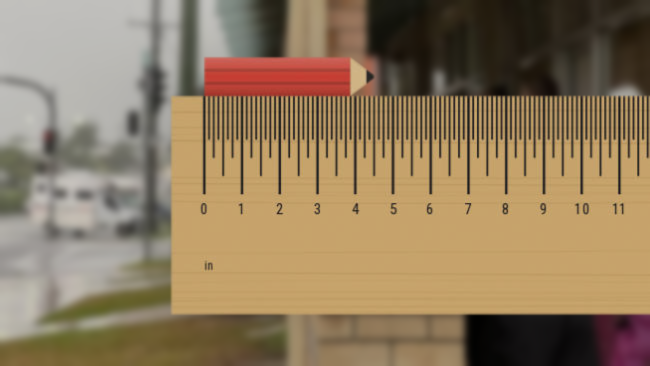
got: 4.5 in
